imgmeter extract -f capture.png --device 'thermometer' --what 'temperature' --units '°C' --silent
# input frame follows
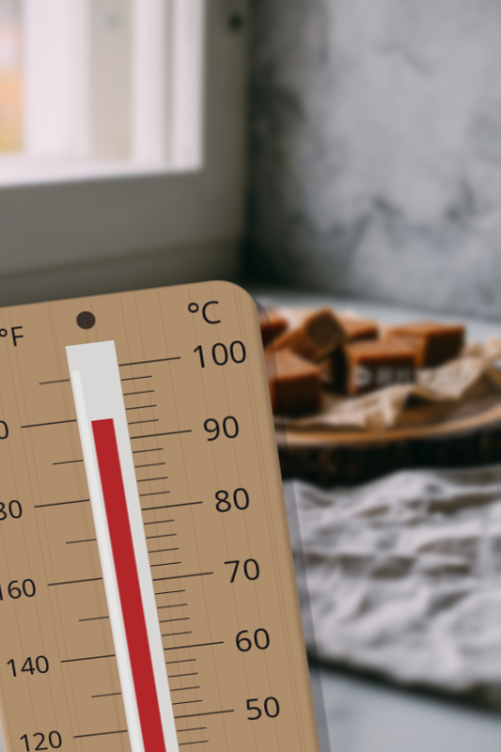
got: 93 °C
